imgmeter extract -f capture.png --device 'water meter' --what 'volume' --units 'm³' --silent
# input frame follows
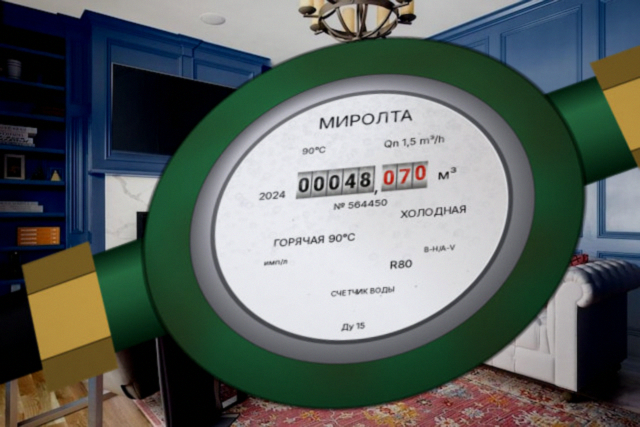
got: 48.070 m³
